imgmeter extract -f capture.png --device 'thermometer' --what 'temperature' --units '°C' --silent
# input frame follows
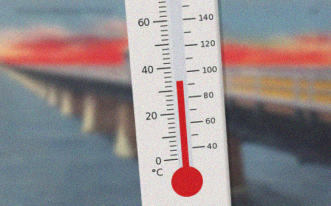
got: 34 °C
